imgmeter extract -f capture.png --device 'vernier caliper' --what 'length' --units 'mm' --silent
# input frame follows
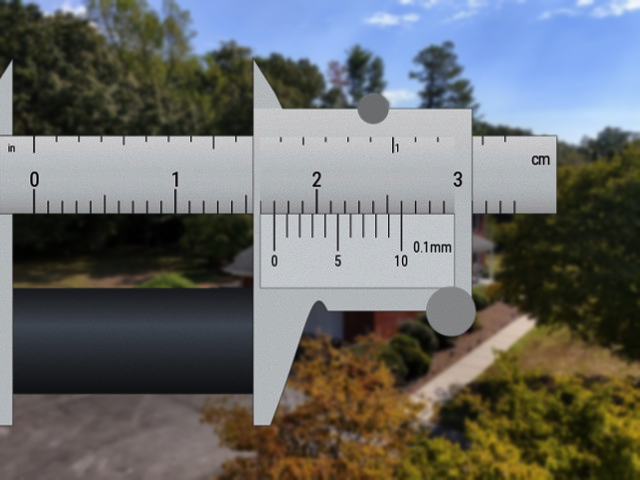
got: 17.0 mm
